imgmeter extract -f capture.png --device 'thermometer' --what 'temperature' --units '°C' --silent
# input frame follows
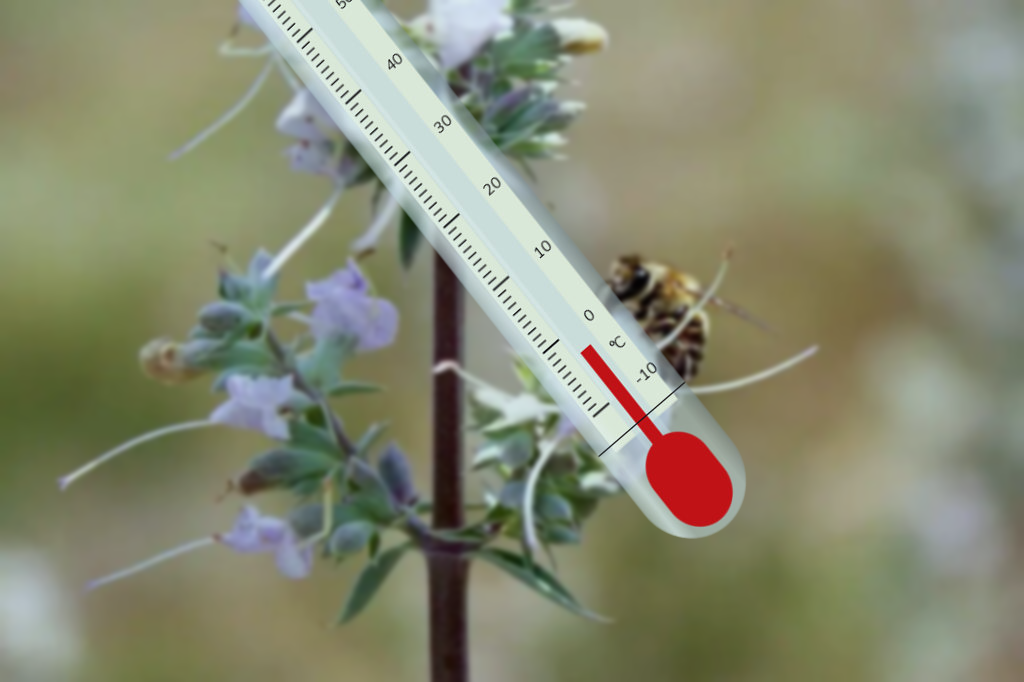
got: -3 °C
